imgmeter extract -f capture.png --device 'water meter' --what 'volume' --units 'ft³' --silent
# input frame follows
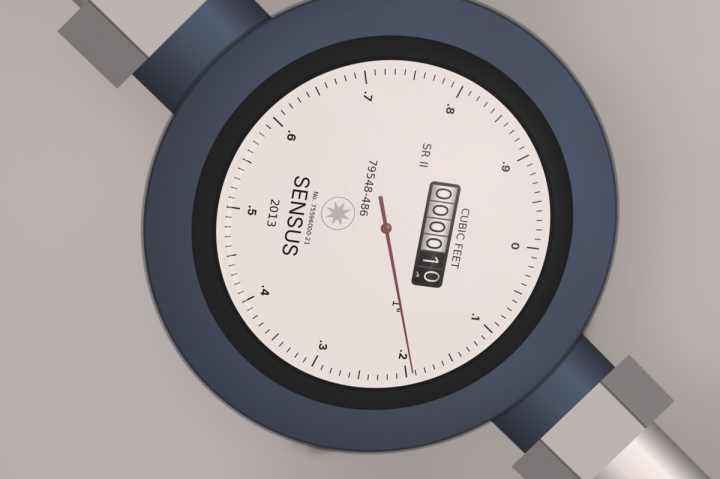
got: 10.19 ft³
